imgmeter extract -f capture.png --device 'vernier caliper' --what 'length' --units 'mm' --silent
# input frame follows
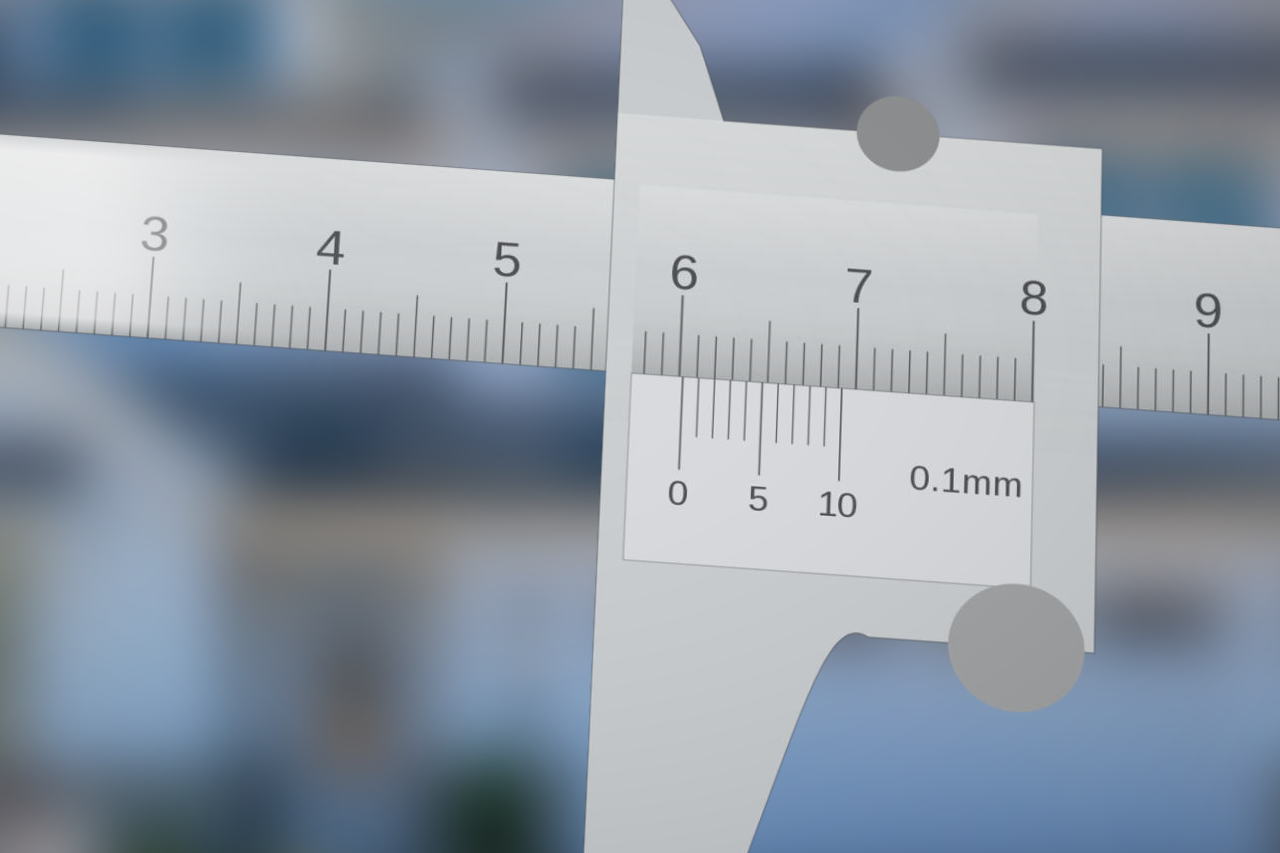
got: 60.2 mm
